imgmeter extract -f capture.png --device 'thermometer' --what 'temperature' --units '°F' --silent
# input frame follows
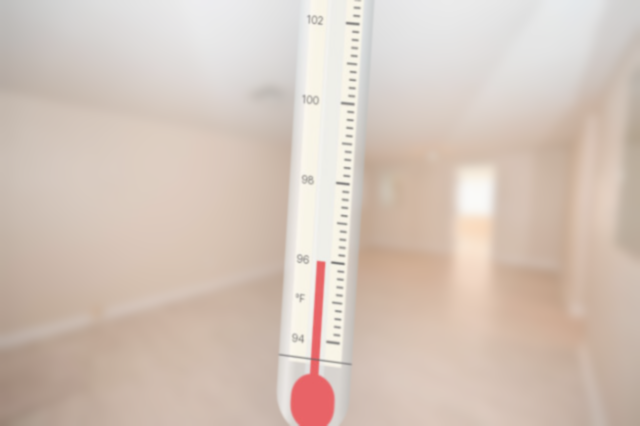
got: 96 °F
